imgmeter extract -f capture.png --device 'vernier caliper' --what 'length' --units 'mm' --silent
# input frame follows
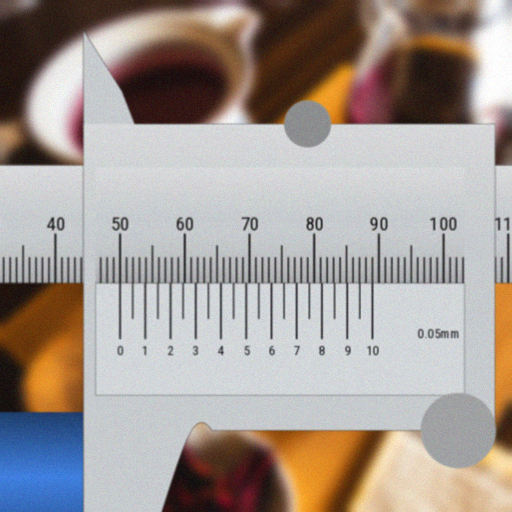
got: 50.0 mm
